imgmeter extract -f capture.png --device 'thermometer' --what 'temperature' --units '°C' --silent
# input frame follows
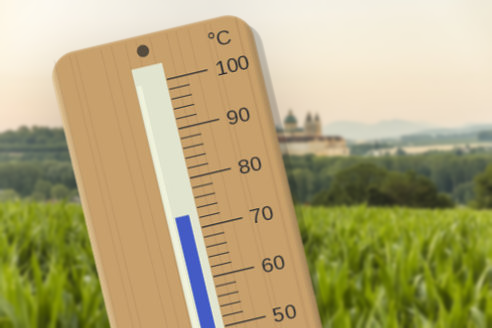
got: 73 °C
